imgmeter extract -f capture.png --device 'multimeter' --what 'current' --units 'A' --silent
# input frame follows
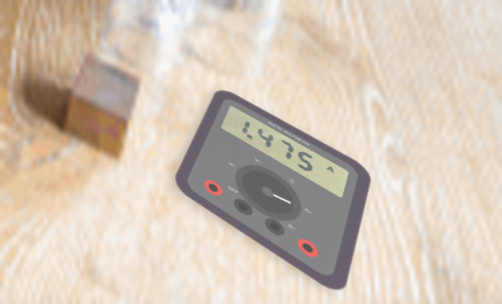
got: 1.475 A
